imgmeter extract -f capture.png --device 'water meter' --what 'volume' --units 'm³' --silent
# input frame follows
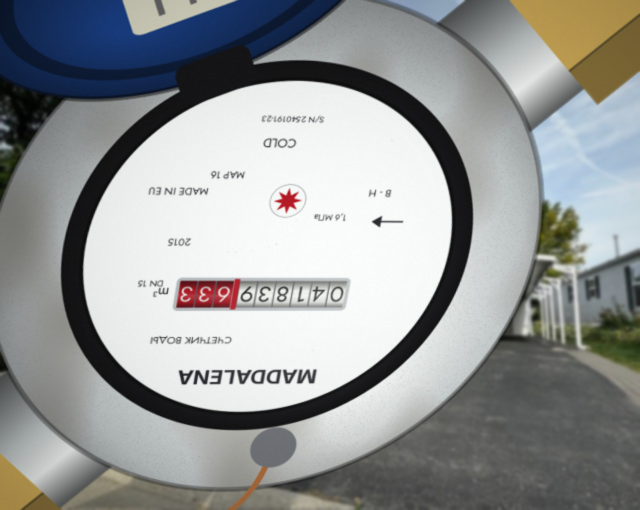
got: 41839.633 m³
